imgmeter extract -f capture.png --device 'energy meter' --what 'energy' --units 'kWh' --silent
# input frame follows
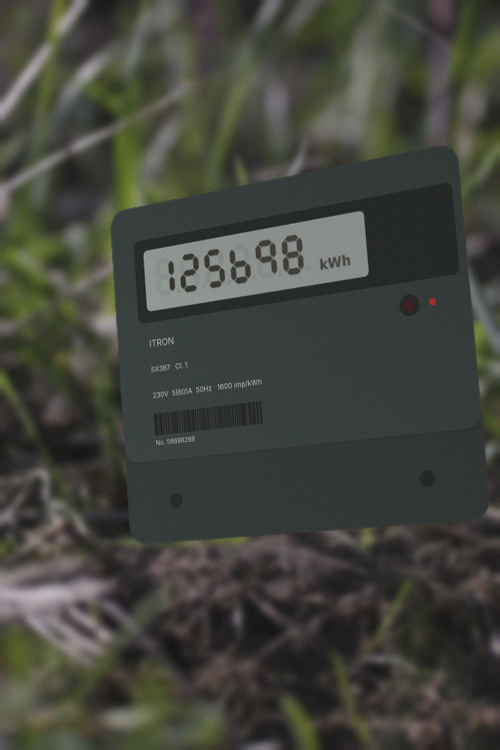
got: 125698 kWh
